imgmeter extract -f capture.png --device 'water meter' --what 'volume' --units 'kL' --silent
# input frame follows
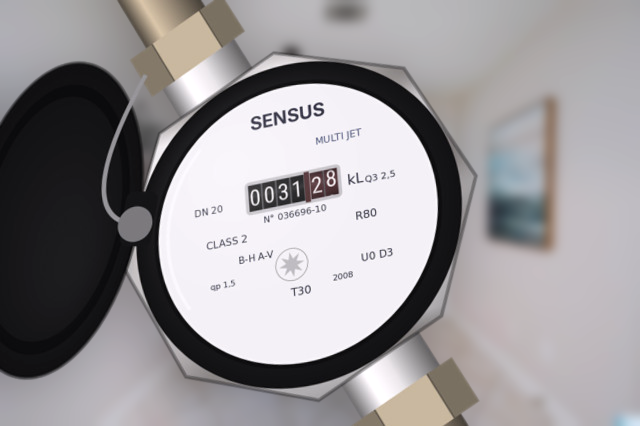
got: 31.28 kL
